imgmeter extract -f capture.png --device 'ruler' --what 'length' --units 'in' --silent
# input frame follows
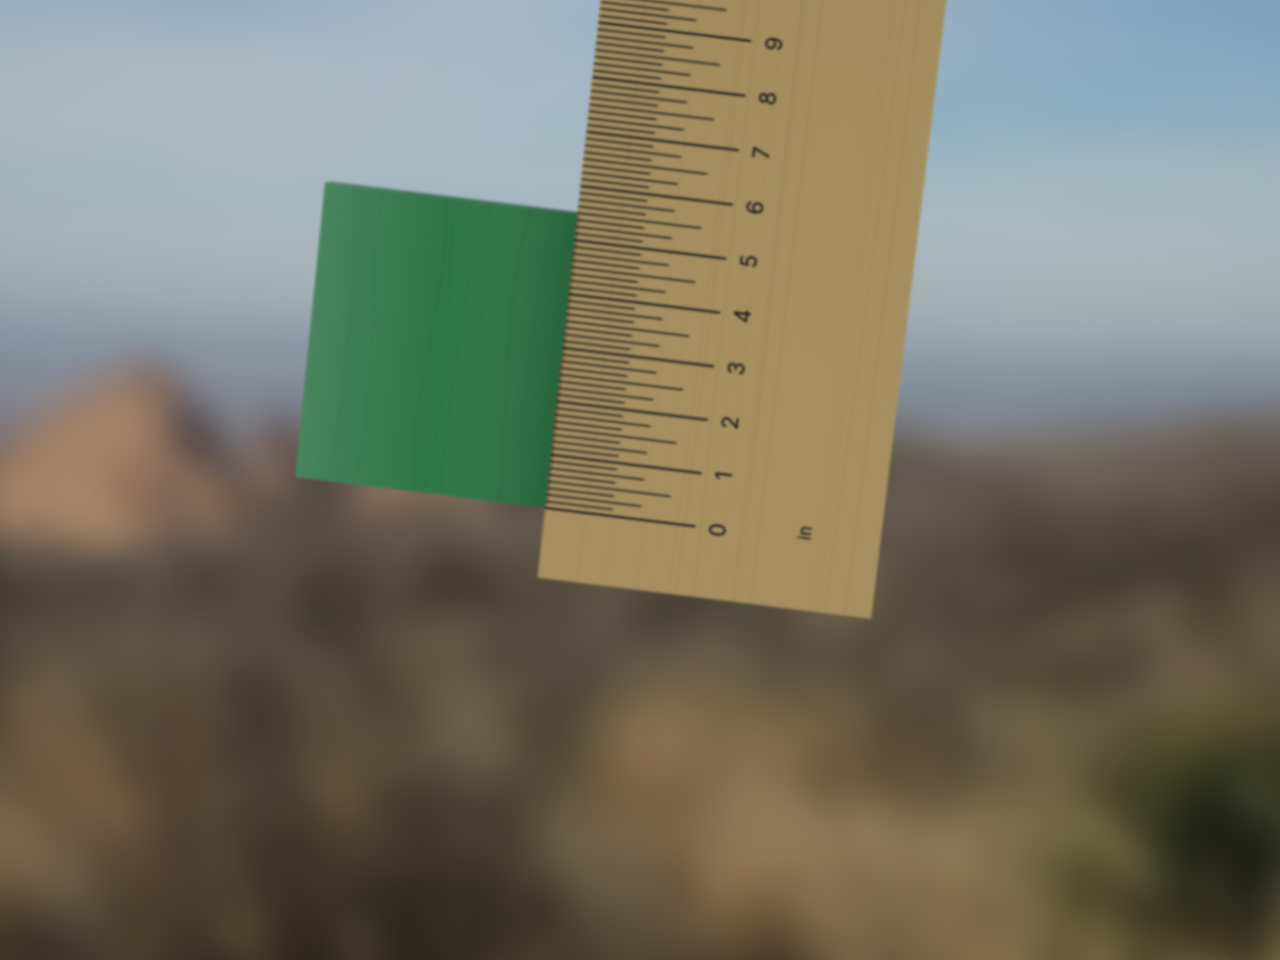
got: 5.5 in
